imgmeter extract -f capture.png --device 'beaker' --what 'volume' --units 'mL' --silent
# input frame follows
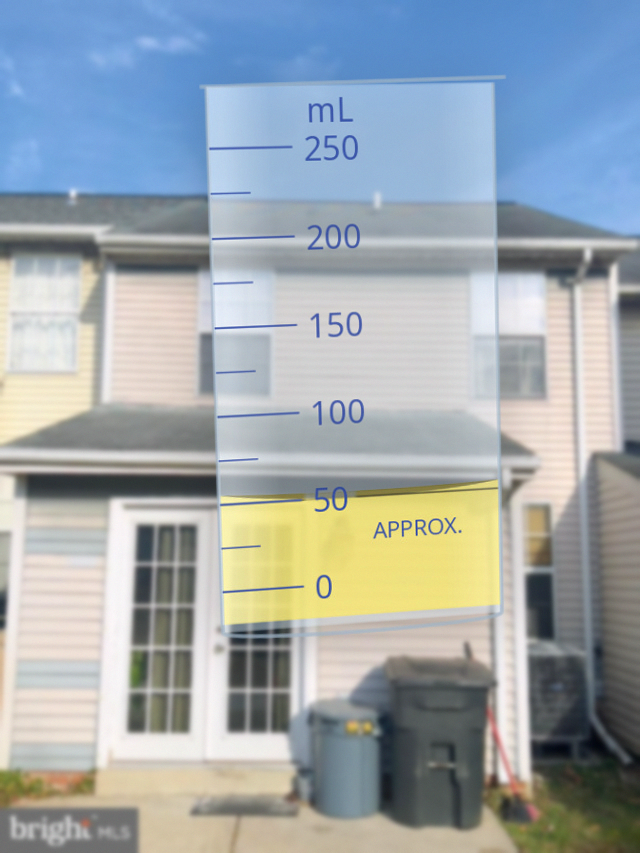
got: 50 mL
